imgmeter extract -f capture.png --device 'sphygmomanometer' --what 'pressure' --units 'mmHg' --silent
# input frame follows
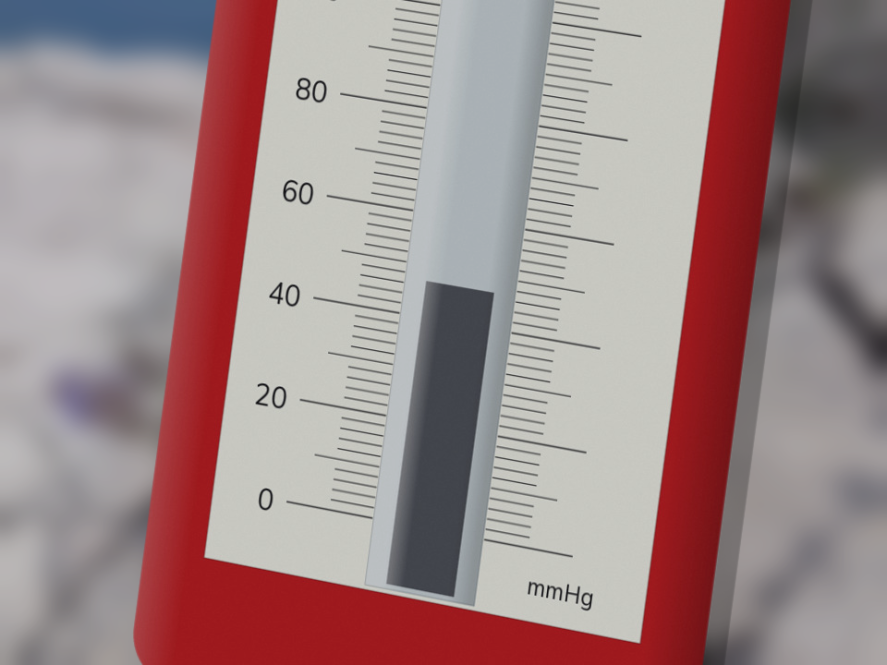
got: 47 mmHg
